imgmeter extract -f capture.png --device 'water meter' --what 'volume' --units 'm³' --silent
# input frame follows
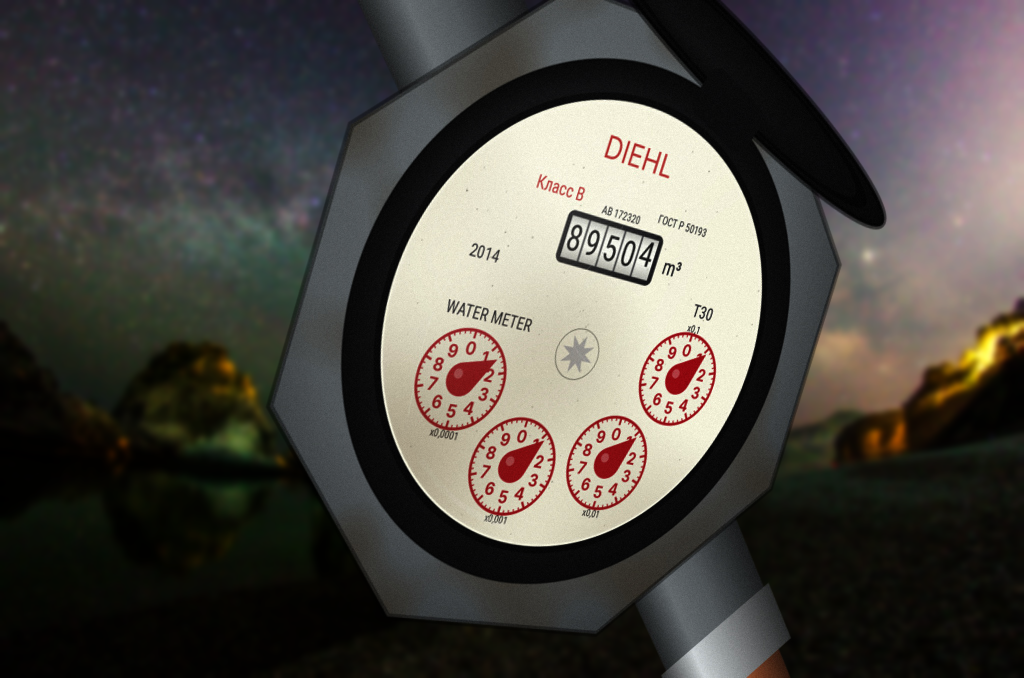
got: 89504.1111 m³
